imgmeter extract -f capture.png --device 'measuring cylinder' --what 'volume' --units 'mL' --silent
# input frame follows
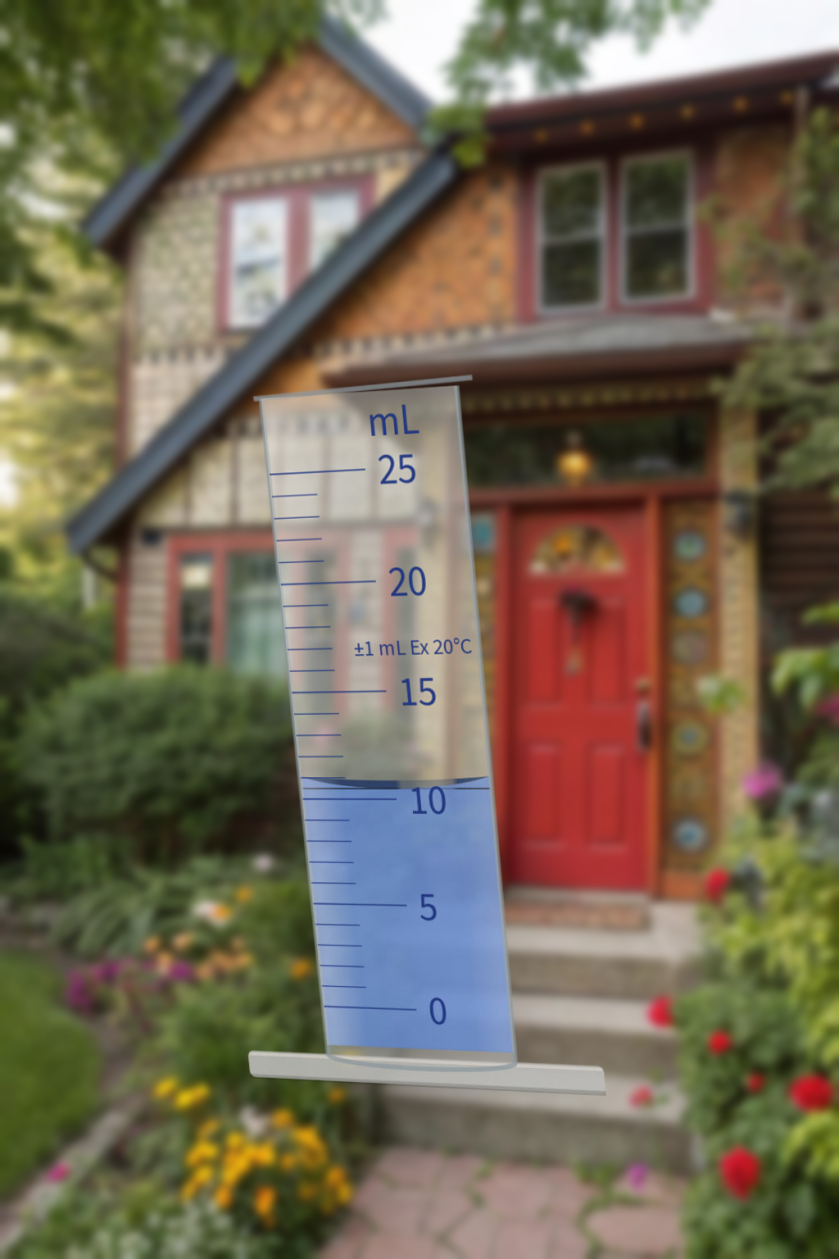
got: 10.5 mL
